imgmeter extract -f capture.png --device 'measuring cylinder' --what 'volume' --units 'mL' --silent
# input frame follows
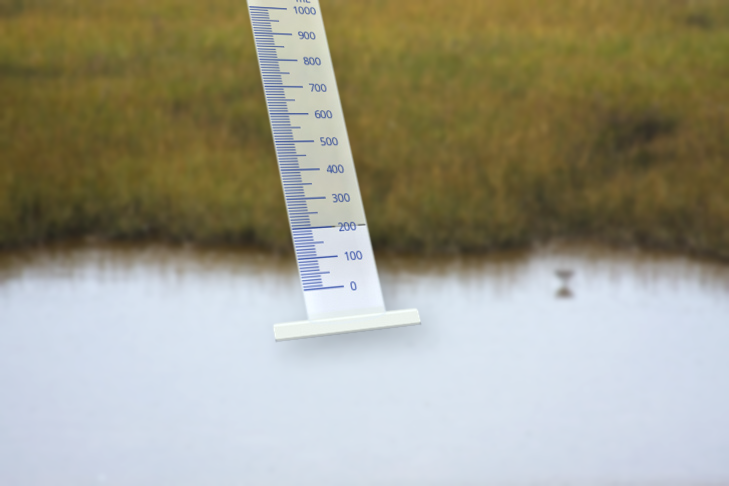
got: 200 mL
